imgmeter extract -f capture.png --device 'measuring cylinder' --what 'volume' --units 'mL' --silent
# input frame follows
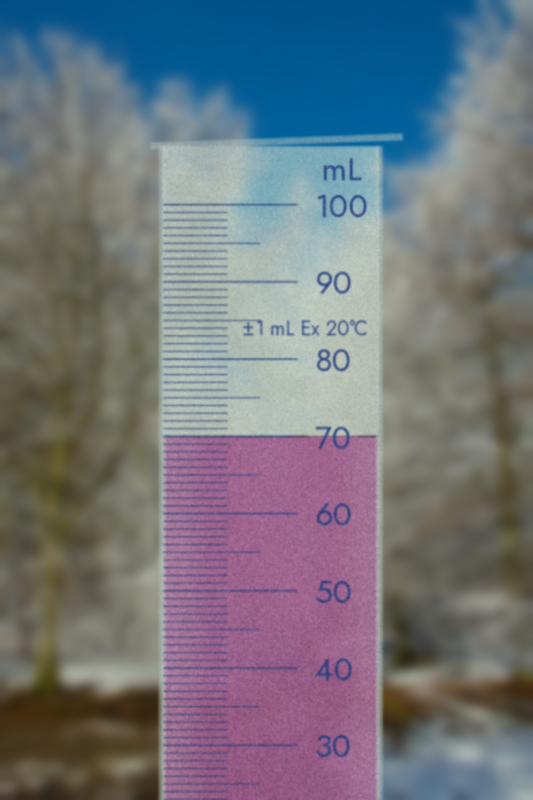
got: 70 mL
